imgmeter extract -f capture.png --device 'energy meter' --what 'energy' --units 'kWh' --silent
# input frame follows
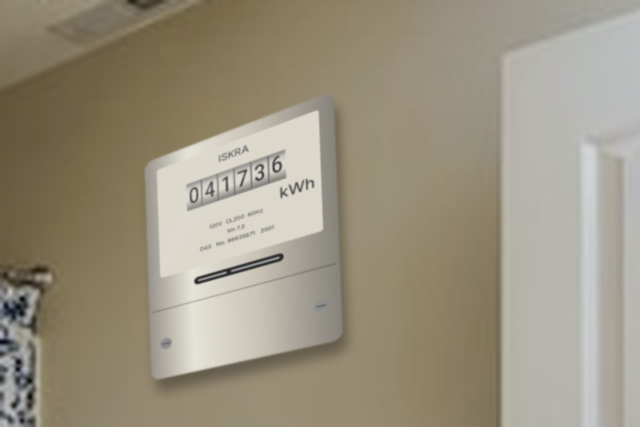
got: 41736 kWh
